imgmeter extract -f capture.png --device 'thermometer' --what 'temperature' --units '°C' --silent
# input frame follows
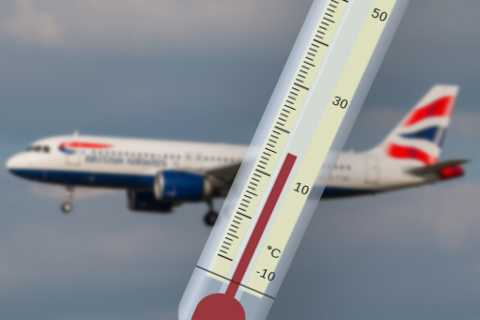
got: 16 °C
